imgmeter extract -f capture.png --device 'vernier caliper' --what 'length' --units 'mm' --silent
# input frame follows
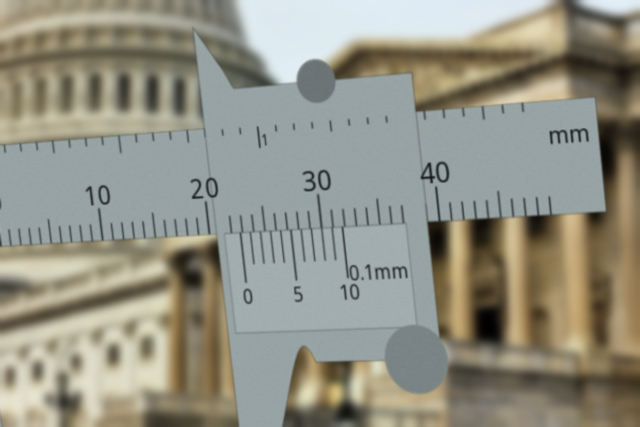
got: 22.8 mm
